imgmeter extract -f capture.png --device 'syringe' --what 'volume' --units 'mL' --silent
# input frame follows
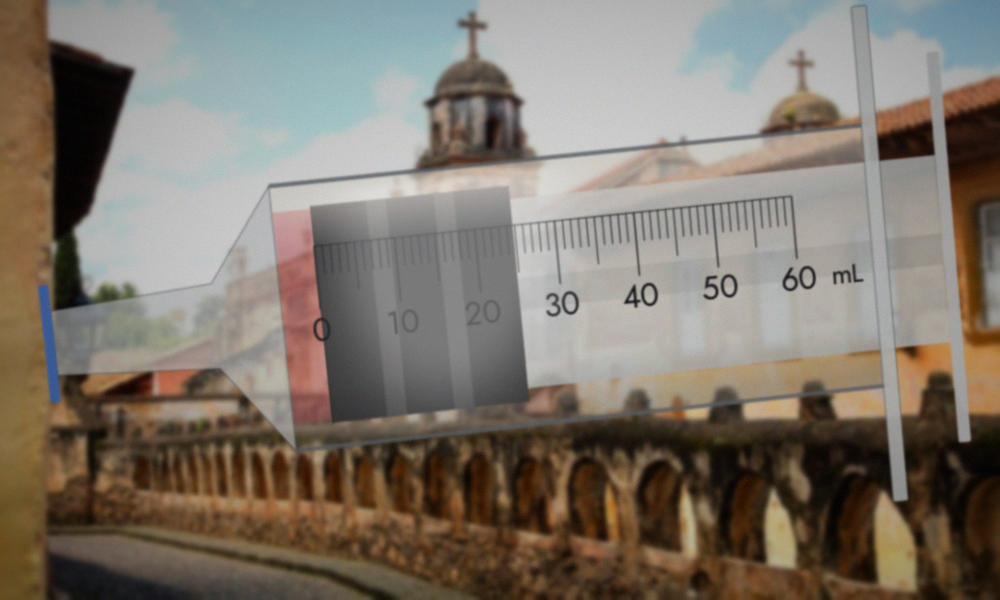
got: 0 mL
